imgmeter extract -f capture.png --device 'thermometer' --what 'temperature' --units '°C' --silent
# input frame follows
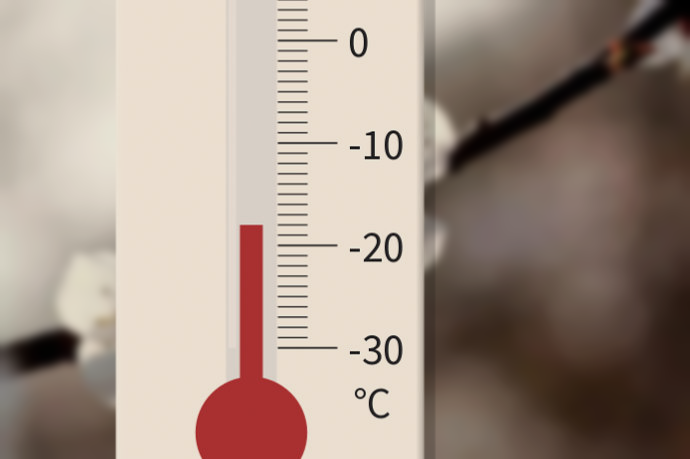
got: -18 °C
